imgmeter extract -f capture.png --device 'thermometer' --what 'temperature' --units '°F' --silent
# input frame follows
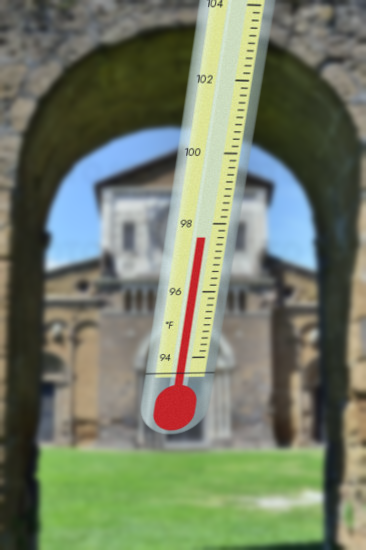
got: 97.6 °F
